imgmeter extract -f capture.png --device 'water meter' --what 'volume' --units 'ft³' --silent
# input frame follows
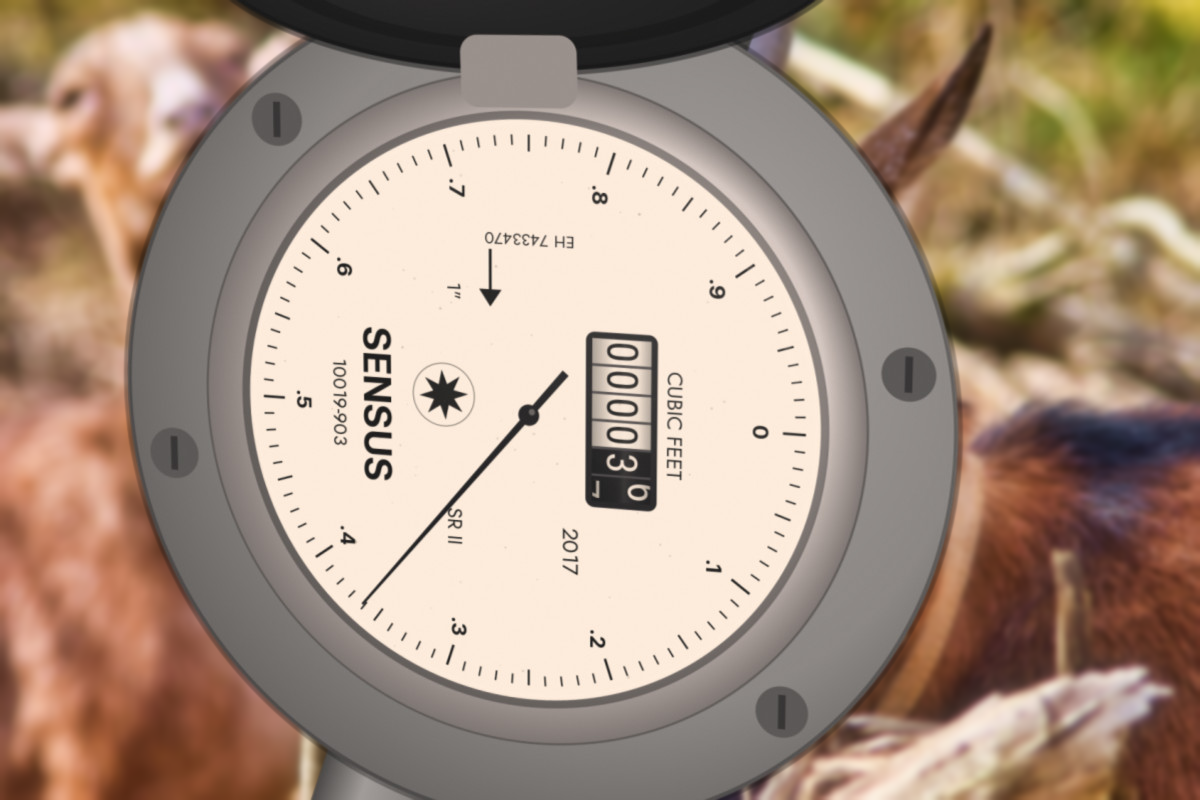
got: 36.36 ft³
